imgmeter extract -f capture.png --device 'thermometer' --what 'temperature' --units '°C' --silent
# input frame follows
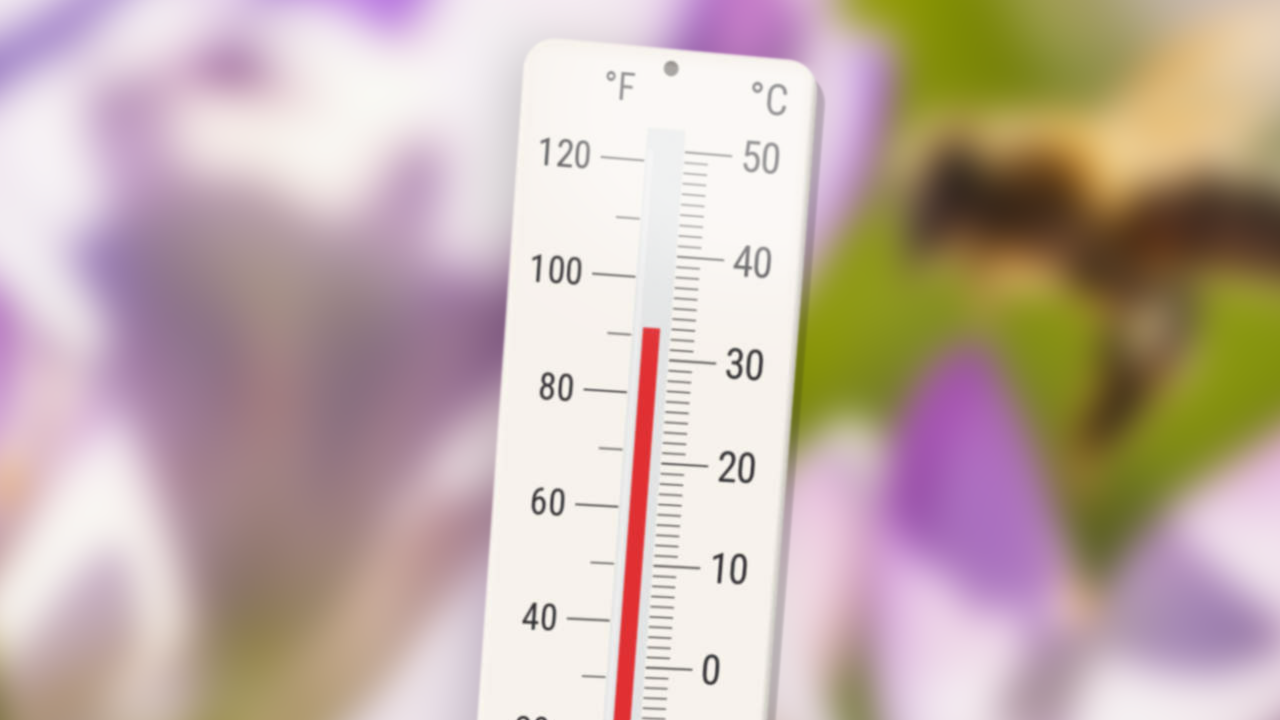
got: 33 °C
